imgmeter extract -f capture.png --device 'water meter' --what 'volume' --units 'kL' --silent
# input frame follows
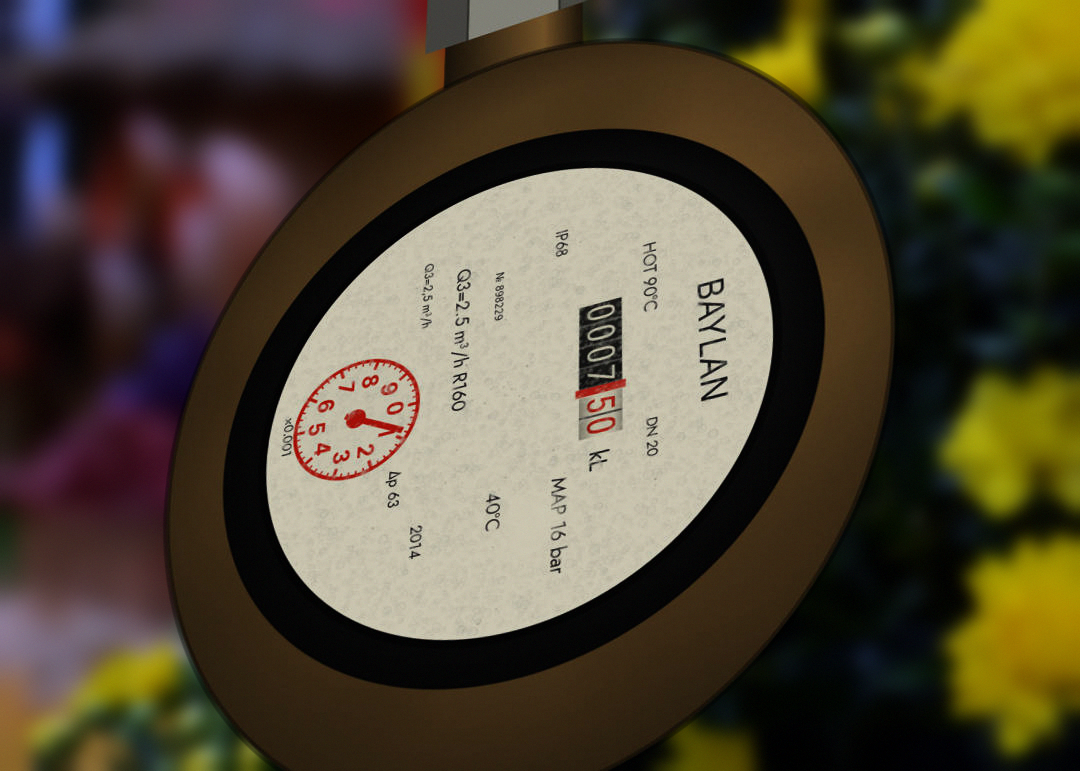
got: 7.500 kL
